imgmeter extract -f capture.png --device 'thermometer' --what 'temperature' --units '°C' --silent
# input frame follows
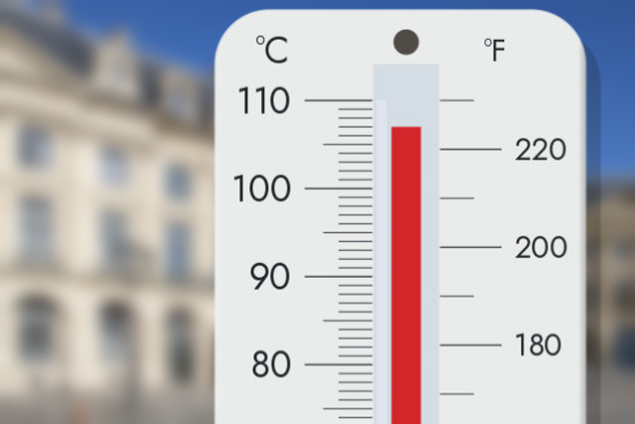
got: 107 °C
